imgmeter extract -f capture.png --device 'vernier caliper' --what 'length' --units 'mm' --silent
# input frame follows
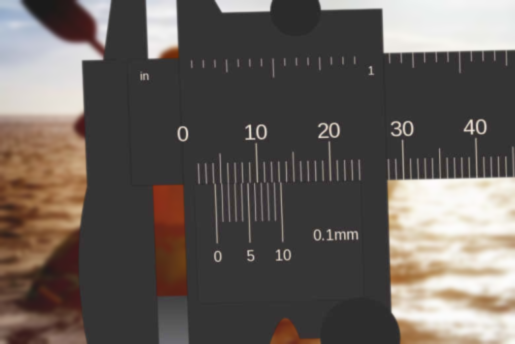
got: 4.2 mm
